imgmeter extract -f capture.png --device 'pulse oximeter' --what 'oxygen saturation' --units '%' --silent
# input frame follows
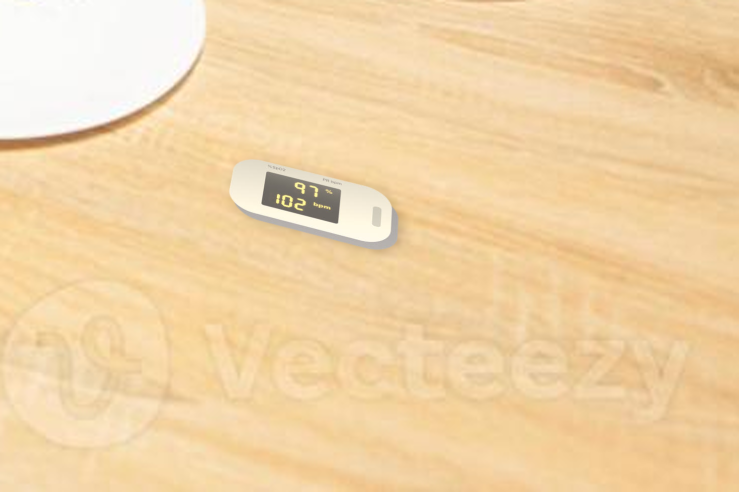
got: 97 %
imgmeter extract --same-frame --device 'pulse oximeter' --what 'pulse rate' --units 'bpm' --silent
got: 102 bpm
